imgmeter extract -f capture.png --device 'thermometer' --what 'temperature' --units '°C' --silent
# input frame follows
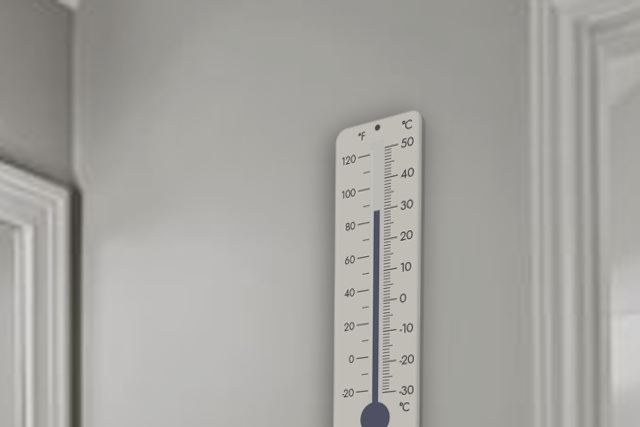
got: 30 °C
